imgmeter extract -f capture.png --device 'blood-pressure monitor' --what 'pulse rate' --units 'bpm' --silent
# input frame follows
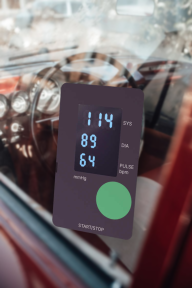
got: 64 bpm
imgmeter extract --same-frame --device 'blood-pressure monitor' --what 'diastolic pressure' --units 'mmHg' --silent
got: 89 mmHg
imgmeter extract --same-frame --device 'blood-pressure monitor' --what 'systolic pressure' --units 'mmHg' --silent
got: 114 mmHg
